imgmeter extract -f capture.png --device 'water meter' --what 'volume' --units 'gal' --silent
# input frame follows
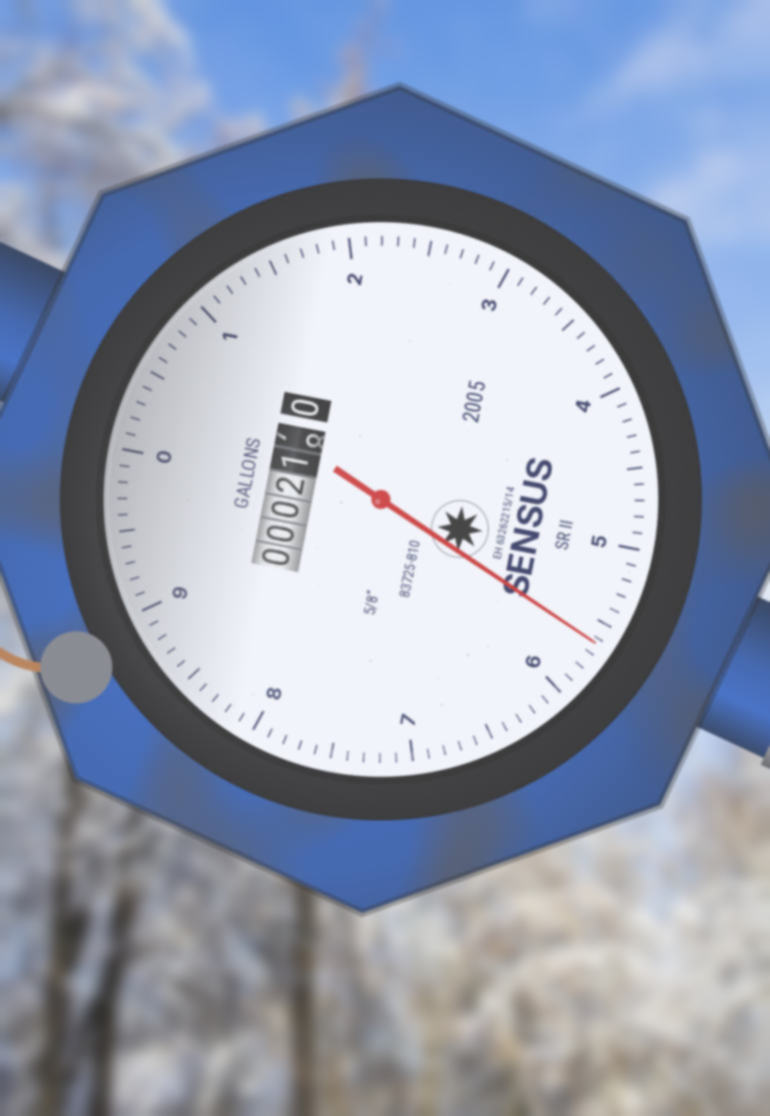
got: 2175.6 gal
